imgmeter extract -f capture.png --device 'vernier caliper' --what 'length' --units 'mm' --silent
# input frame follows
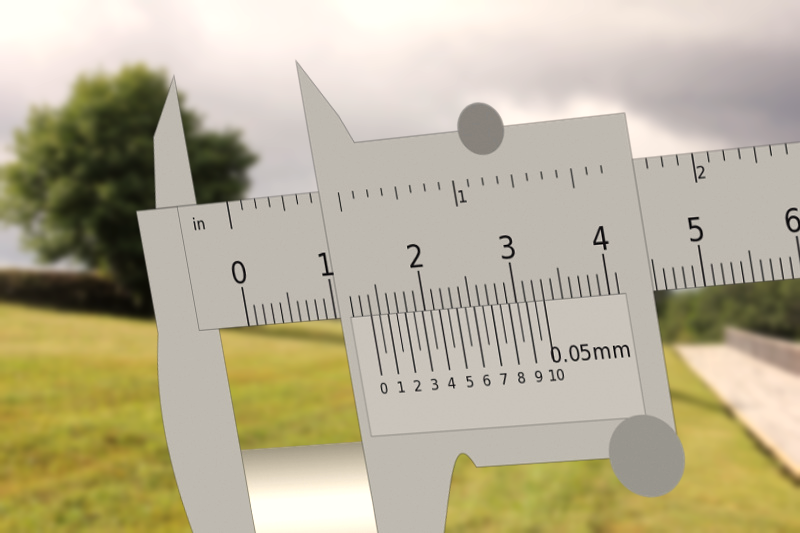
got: 14.0 mm
